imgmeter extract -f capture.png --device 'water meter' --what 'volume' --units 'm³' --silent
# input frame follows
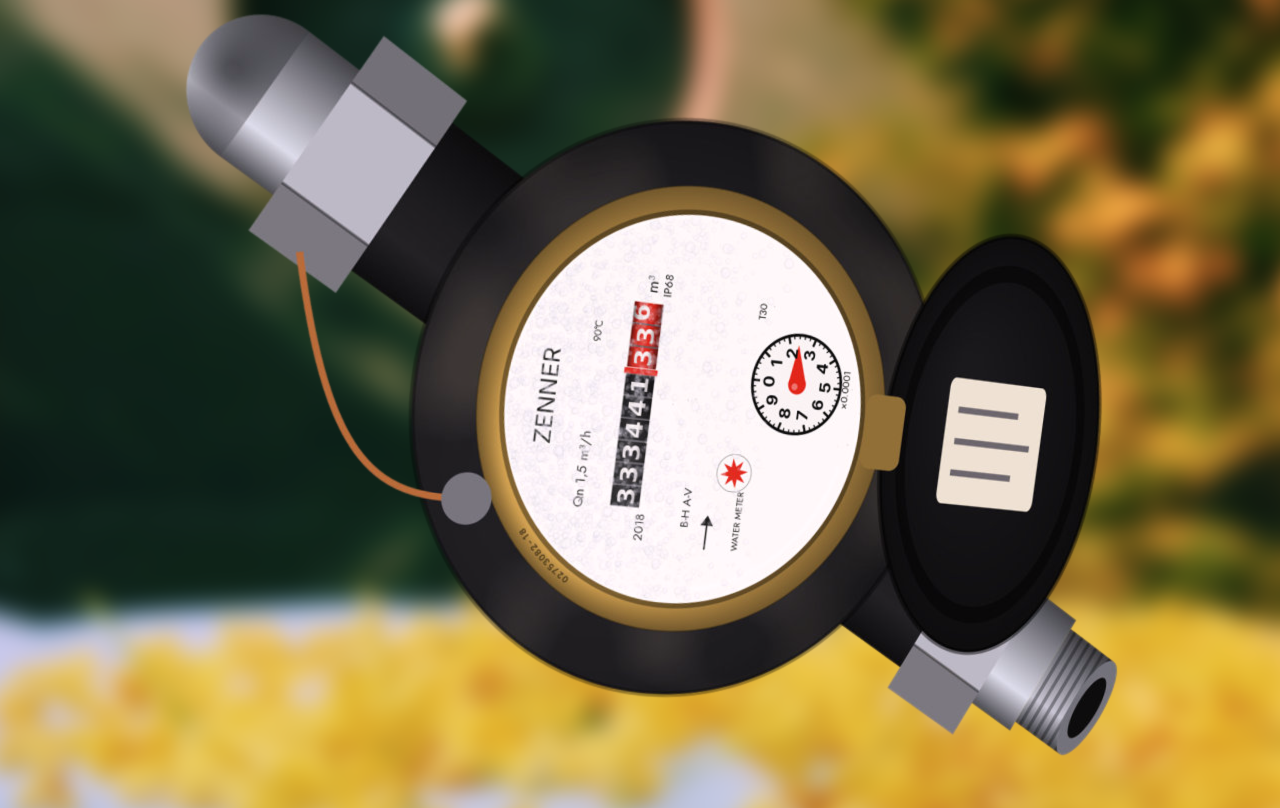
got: 333441.3362 m³
